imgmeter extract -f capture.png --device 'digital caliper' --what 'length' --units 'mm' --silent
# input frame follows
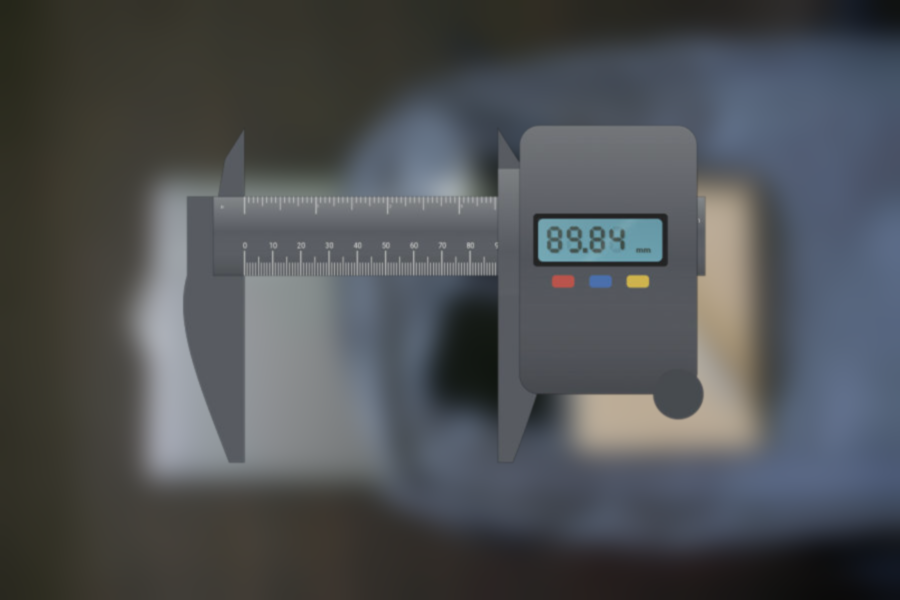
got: 89.84 mm
